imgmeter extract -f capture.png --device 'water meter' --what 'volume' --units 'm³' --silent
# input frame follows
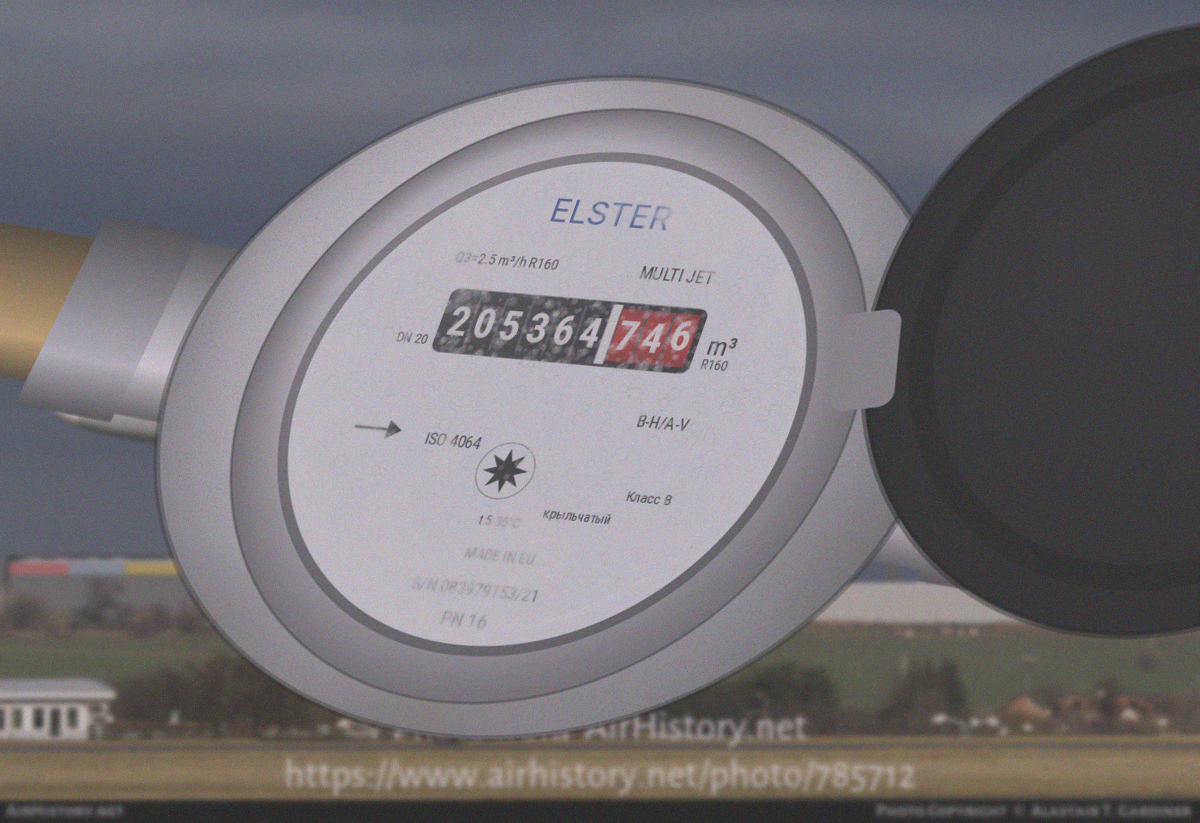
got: 205364.746 m³
